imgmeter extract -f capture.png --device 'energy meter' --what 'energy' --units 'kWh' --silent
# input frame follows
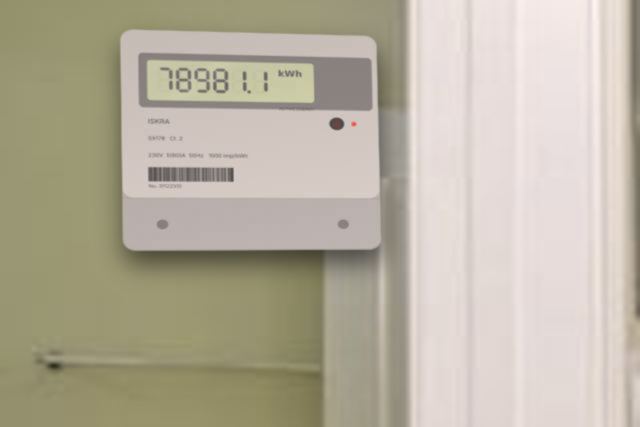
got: 78981.1 kWh
